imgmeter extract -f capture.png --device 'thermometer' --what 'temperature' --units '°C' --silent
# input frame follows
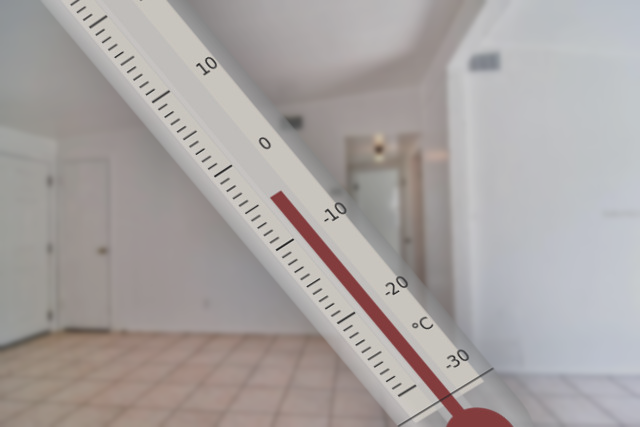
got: -5 °C
